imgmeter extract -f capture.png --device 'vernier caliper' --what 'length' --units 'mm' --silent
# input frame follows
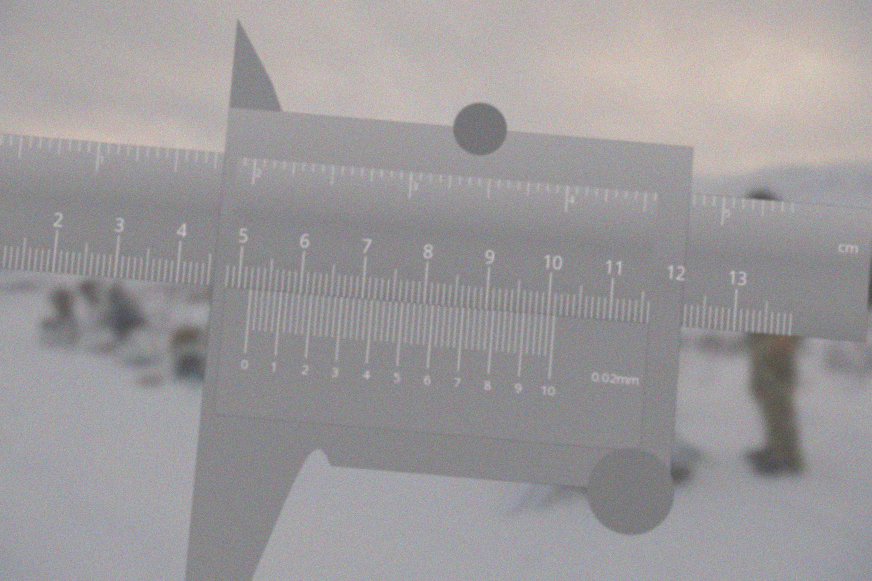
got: 52.0 mm
